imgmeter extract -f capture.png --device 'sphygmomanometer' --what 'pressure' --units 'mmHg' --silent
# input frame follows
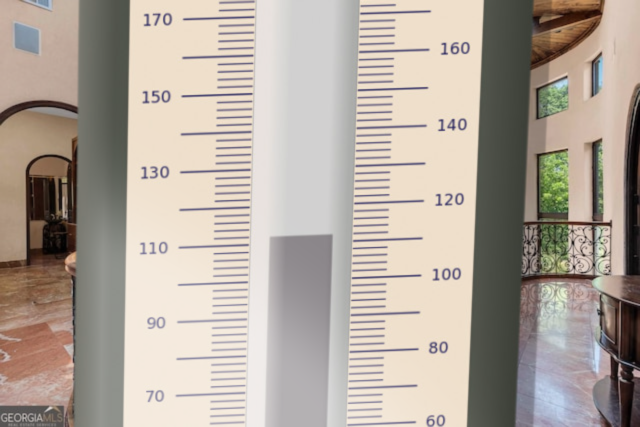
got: 112 mmHg
